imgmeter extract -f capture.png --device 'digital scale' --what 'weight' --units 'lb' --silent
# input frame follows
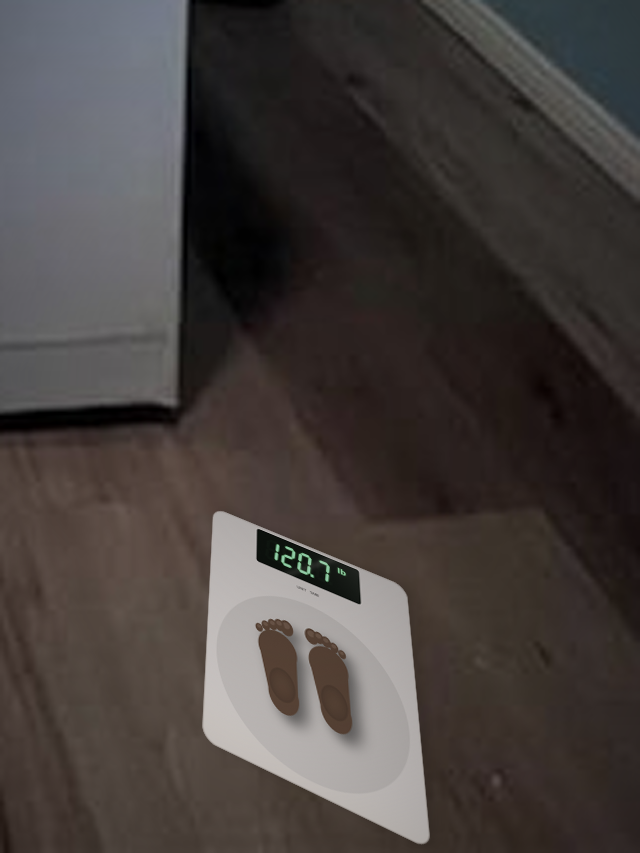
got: 120.7 lb
